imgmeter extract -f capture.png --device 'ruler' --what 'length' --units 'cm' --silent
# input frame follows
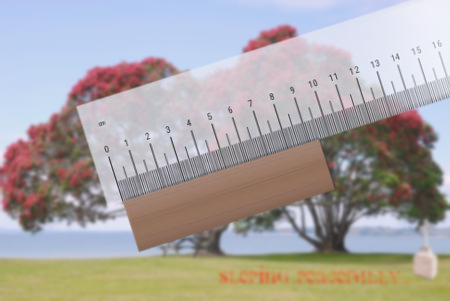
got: 9.5 cm
